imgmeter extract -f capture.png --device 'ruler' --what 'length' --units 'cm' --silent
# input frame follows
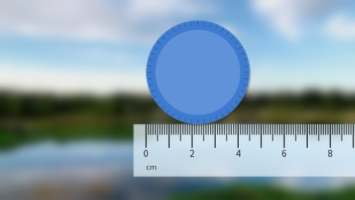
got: 4.5 cm
